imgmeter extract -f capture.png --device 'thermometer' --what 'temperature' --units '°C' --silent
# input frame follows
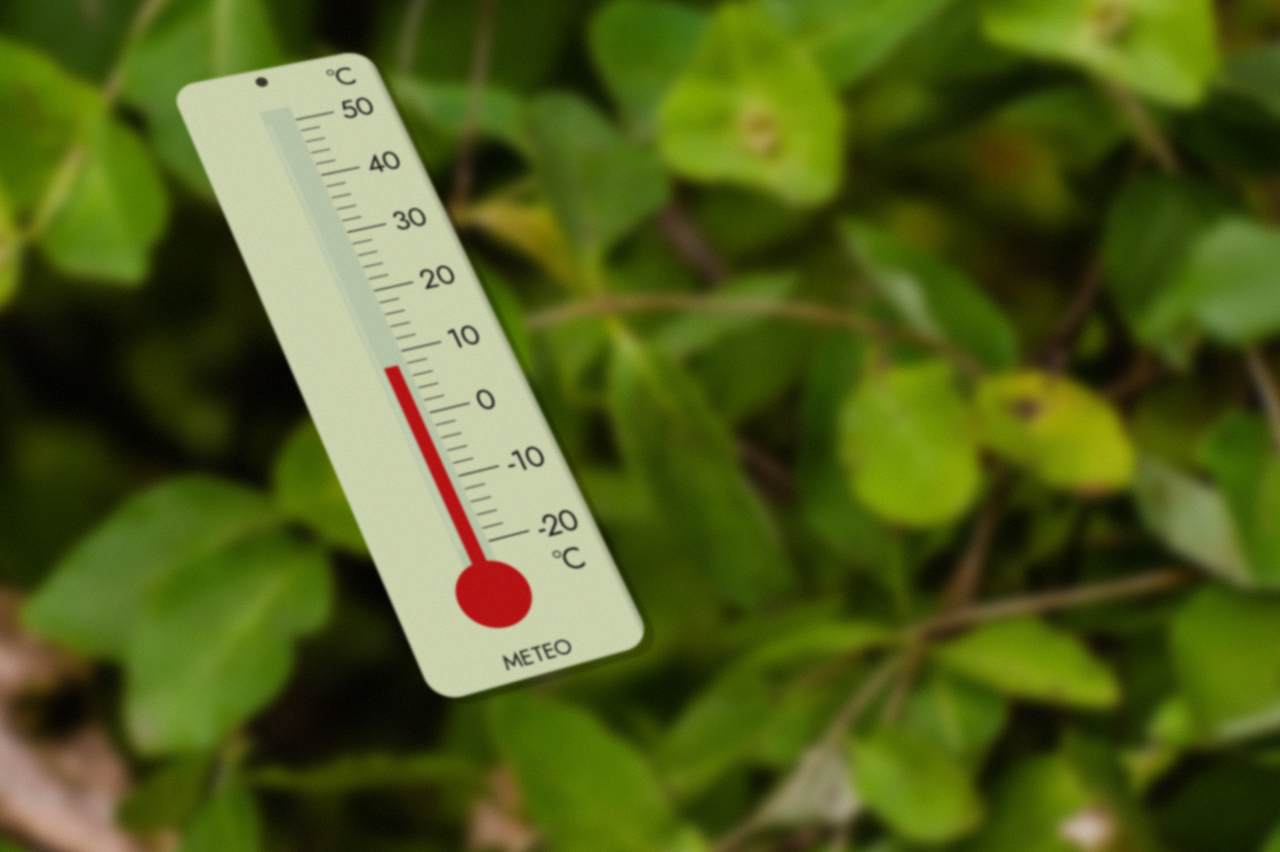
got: 8 °C
